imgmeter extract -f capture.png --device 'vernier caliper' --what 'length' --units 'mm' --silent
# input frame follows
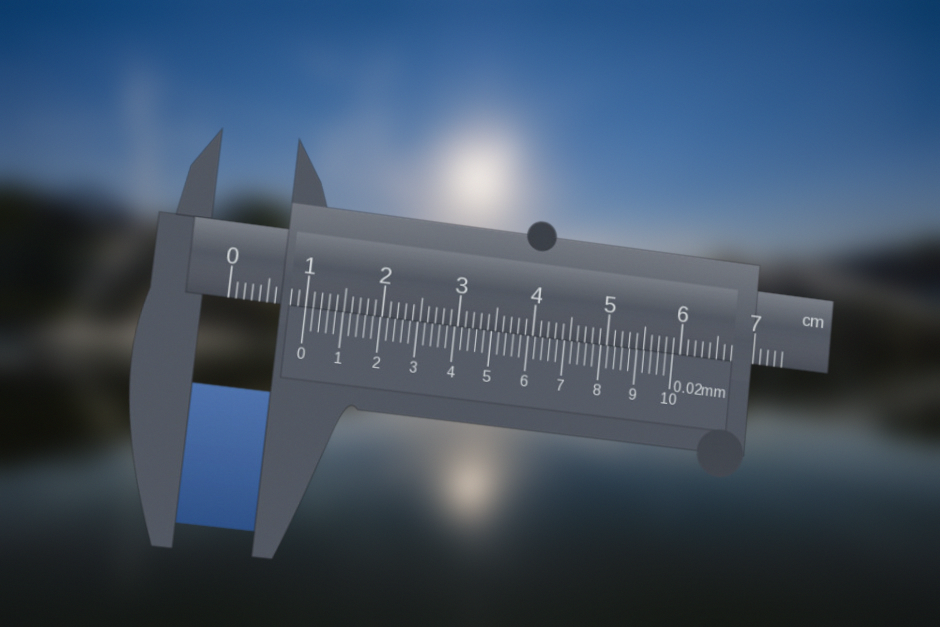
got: 10.0 mm
